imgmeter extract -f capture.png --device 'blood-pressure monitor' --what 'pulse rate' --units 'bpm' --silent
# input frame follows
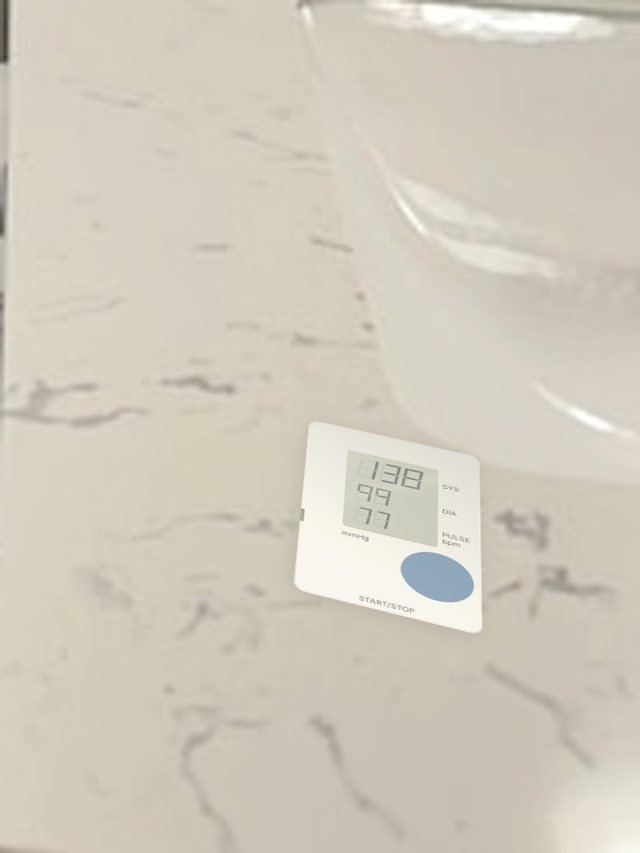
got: 77 bpm
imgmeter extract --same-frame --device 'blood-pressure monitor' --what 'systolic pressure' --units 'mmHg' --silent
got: 138 mmHg
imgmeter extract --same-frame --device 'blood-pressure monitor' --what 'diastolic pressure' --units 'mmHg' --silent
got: 99 mmHg
